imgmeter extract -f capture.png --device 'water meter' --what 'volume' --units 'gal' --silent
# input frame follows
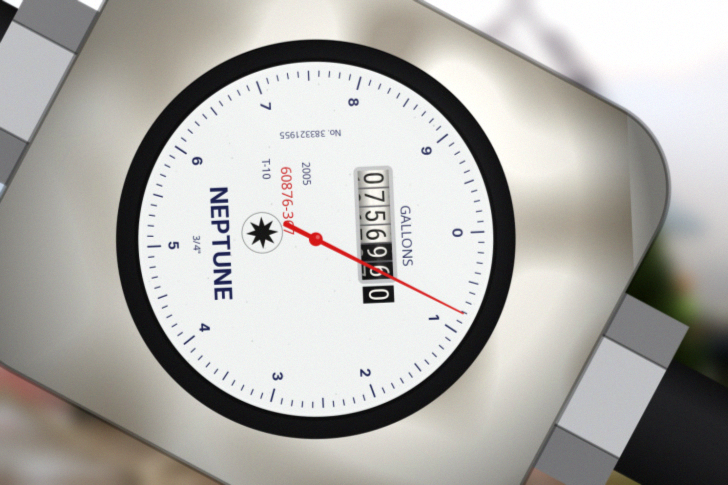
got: 756960.8 gal
